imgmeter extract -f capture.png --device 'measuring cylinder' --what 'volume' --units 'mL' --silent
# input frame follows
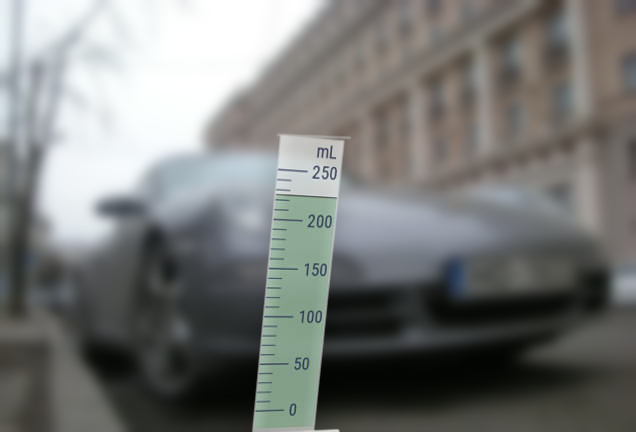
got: 225 mL
